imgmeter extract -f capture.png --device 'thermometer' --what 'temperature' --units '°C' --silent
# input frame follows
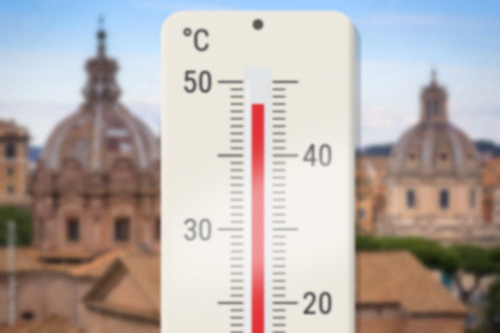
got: 47 °C
